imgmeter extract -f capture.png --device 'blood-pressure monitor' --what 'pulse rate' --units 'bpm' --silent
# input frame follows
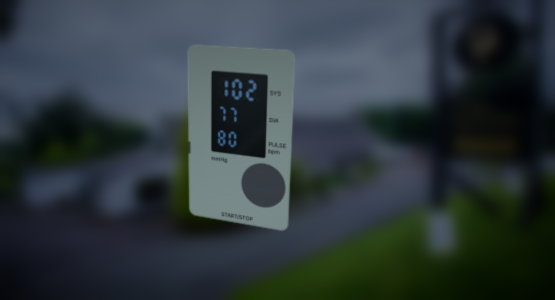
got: 80 bpm
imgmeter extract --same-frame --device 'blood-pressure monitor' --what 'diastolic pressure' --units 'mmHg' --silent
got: 77 mmHg
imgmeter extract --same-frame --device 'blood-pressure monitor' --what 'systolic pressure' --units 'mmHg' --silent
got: 102 mmHg
